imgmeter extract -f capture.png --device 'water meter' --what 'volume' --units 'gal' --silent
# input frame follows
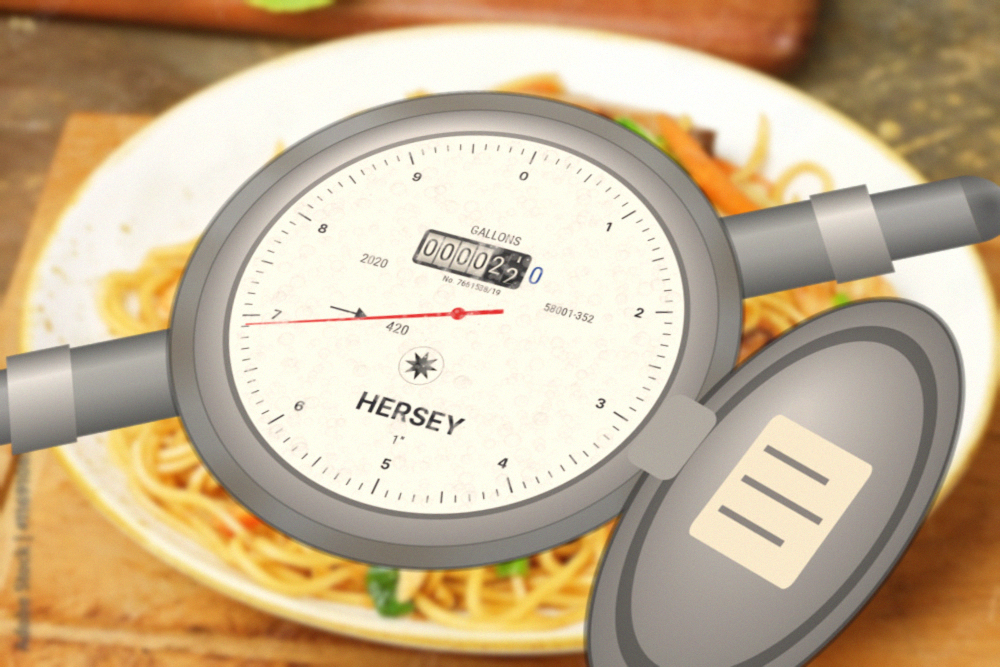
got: 216.9 gal
